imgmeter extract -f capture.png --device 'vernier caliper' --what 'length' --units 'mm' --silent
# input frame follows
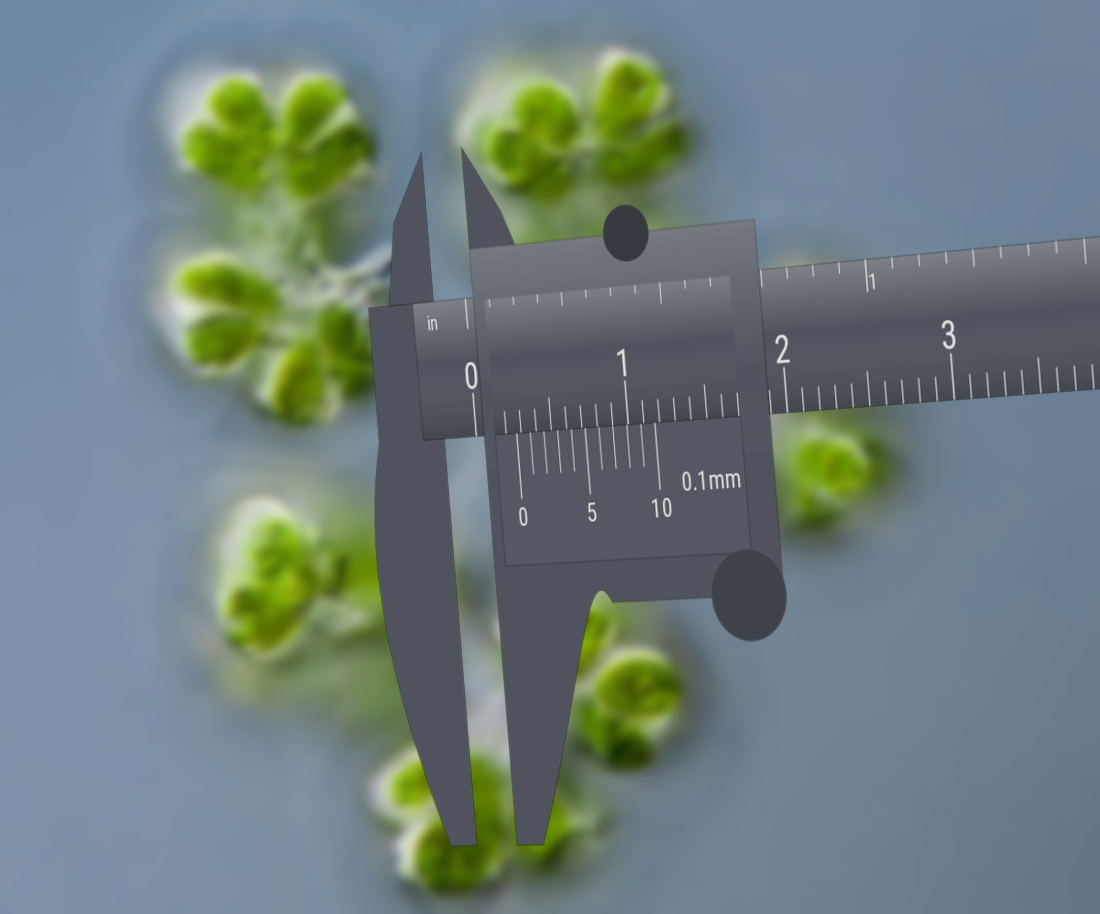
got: 2.7 mm
